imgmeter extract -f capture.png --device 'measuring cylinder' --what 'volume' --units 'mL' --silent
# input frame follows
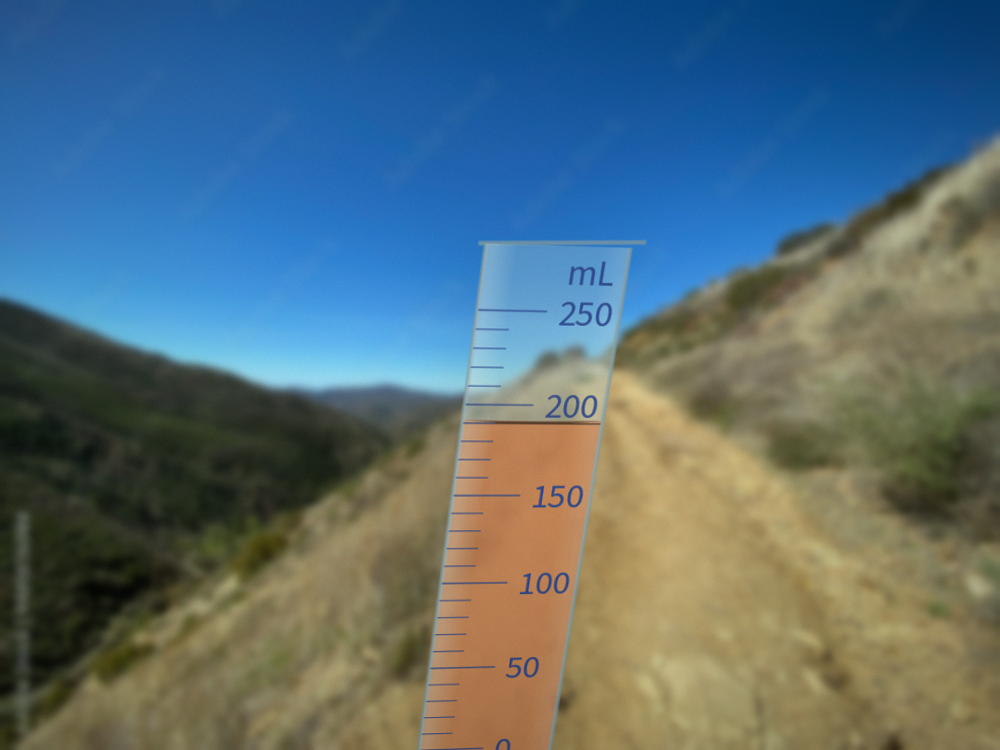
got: 190 mL
